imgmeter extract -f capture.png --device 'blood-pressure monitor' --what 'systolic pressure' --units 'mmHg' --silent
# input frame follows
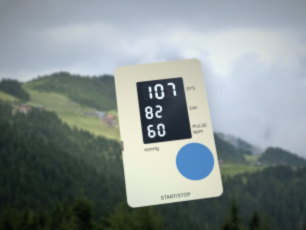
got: 107 mmHg
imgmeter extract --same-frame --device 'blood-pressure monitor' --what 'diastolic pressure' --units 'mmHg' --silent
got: 82 mmHg
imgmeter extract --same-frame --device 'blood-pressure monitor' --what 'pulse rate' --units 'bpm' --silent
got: 60 bpm
